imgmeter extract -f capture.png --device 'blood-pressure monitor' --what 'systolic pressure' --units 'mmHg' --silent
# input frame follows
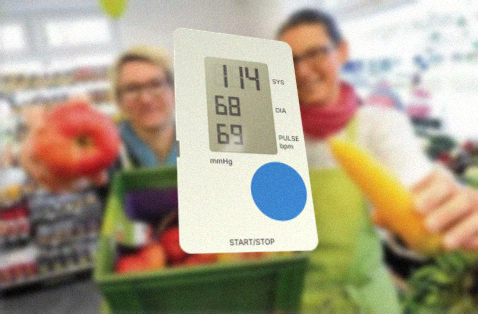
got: 114 mmHg
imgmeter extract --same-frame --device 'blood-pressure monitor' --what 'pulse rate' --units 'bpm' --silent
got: 69 bpm
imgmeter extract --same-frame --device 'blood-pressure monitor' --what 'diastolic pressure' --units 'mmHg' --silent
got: 68 mmHg
